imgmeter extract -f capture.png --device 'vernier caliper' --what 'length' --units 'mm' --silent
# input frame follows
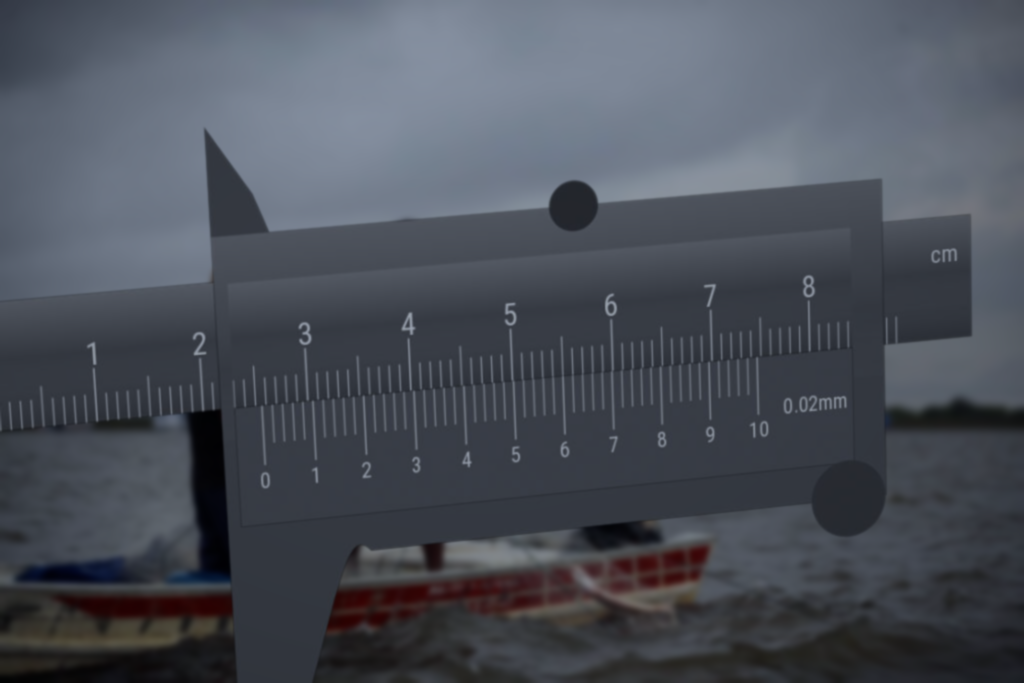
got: 25.6 mm
